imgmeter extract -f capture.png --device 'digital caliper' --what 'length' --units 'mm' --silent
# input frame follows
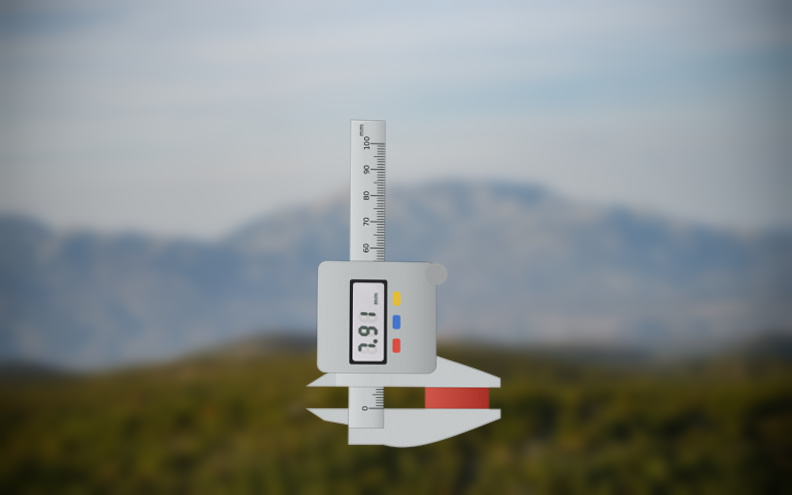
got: 7.91 mm
